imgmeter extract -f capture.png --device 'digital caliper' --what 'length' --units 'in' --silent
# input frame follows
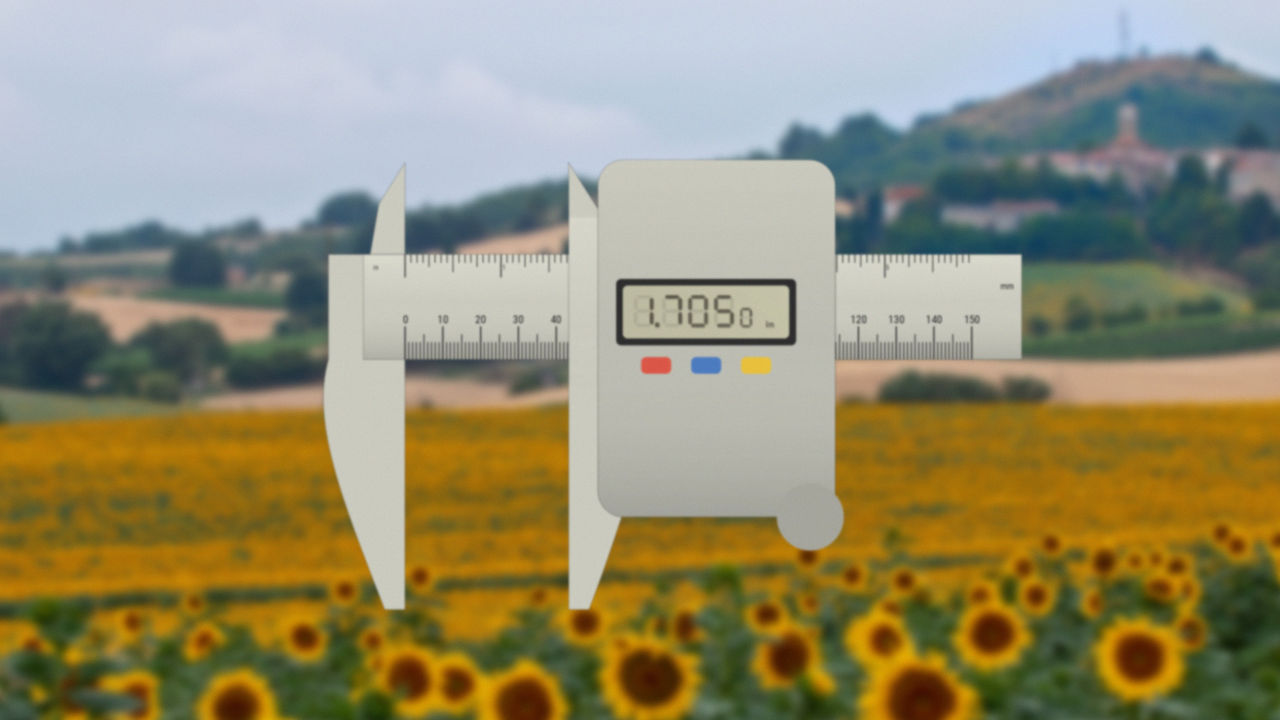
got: 1.7050 in
